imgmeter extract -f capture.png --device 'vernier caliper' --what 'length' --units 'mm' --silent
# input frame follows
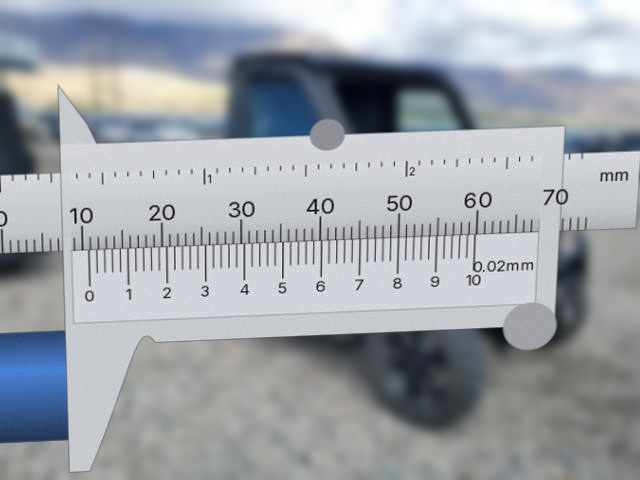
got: 10.8 mm
